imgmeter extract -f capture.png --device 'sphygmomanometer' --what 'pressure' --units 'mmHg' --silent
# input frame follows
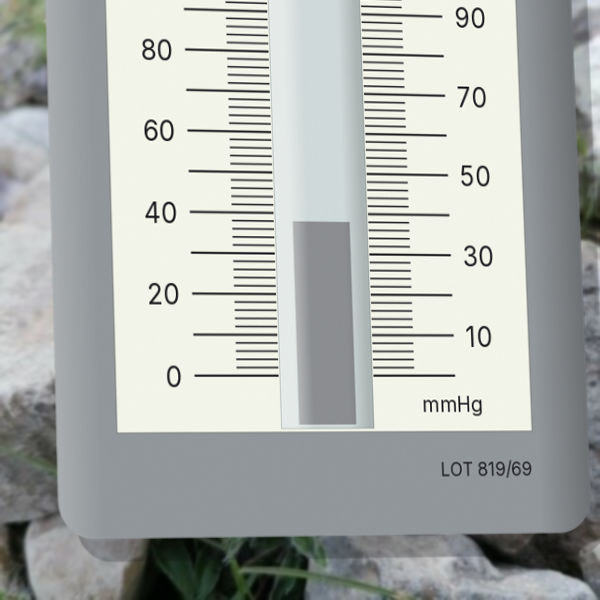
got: 38 mmHg
